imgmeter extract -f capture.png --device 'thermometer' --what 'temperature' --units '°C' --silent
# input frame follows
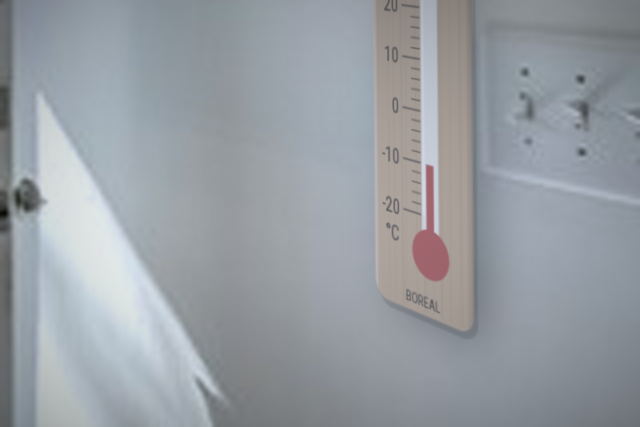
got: -10 °C
